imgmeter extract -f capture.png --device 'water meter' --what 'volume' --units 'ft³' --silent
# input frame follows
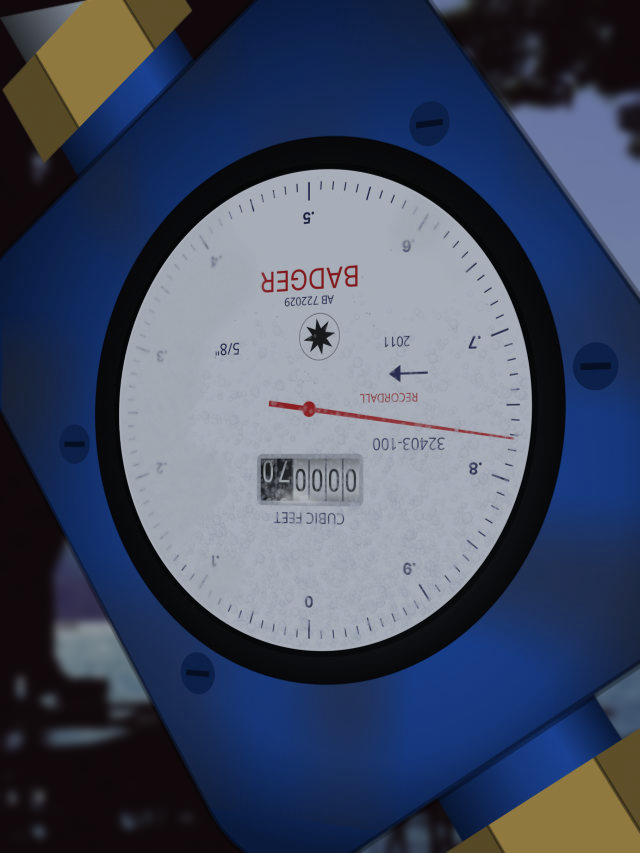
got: 69.77 ft³
